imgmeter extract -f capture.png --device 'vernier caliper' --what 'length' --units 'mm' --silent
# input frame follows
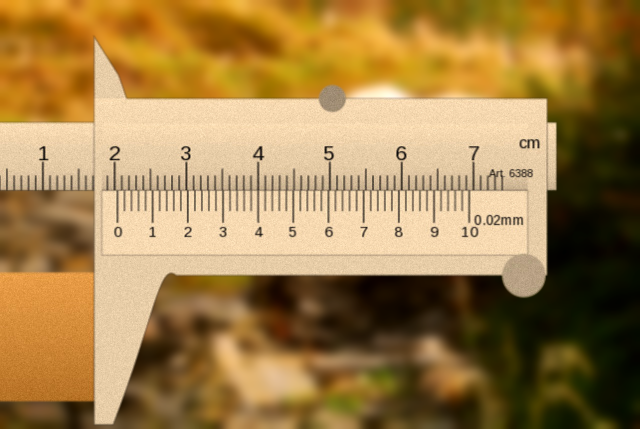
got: 20.4 mm
